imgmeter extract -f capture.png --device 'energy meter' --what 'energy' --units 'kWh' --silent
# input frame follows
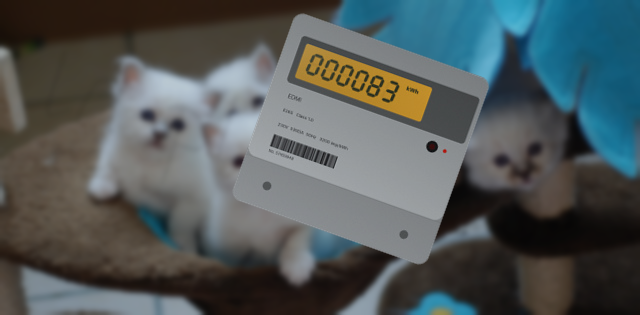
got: 83 kWh
